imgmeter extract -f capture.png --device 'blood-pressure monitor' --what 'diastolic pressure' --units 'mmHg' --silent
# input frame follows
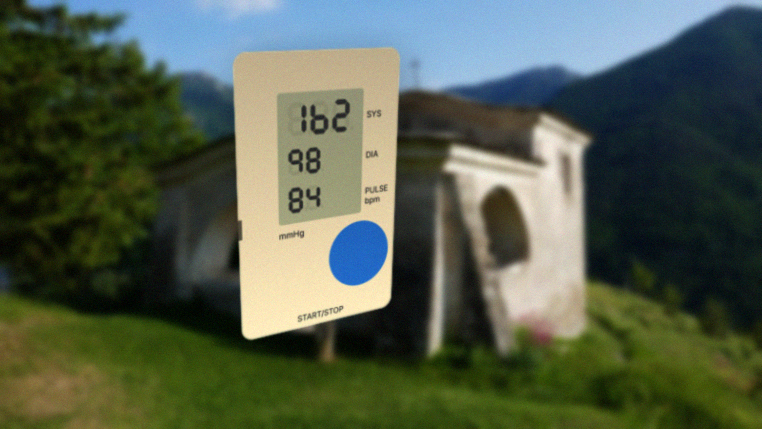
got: 98 mmHg
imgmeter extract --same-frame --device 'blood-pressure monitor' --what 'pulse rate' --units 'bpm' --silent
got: 84 bpm
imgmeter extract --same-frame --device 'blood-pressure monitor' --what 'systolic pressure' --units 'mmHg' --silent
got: 162 mmHg
